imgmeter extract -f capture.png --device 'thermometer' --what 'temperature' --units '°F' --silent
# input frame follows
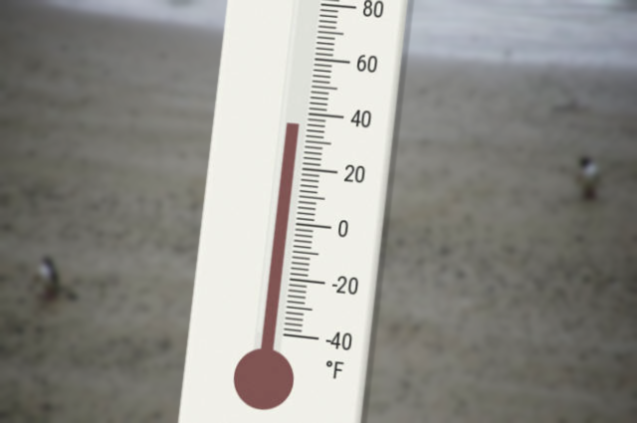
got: 36 °F
